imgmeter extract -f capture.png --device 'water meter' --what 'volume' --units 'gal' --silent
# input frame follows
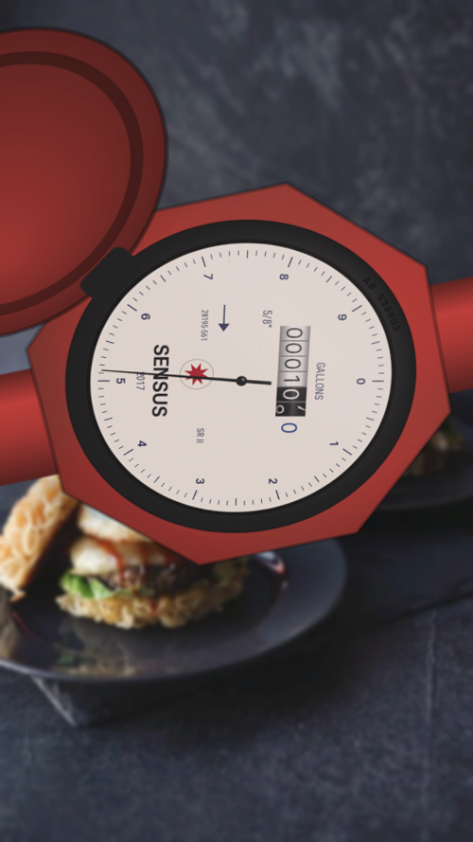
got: 1075.1 gal
